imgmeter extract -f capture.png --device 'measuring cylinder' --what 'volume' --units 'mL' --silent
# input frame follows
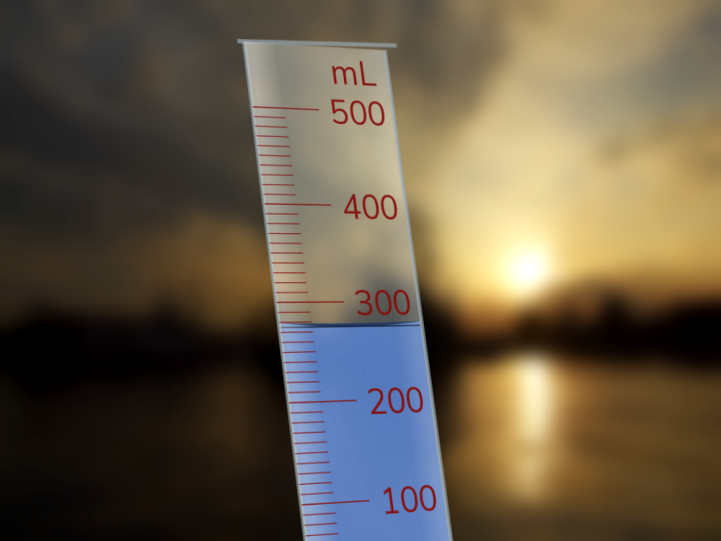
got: 275 mL
